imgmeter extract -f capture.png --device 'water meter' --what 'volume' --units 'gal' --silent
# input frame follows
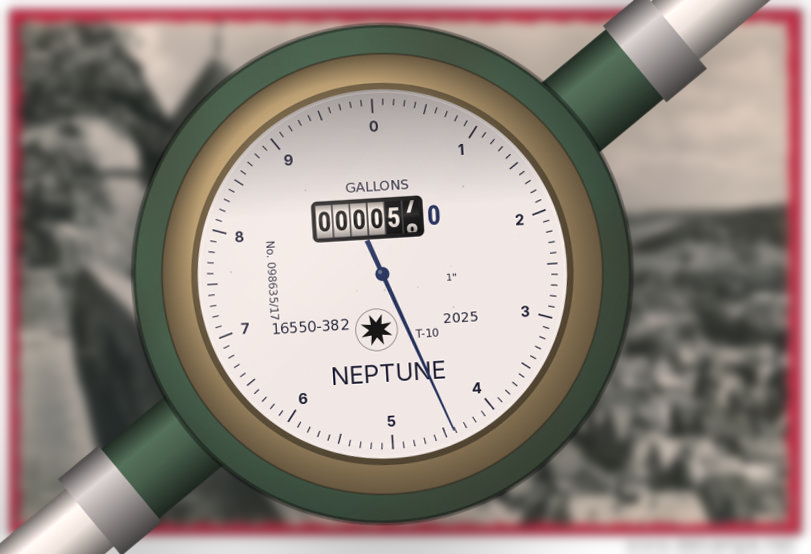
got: 574.4 gal
